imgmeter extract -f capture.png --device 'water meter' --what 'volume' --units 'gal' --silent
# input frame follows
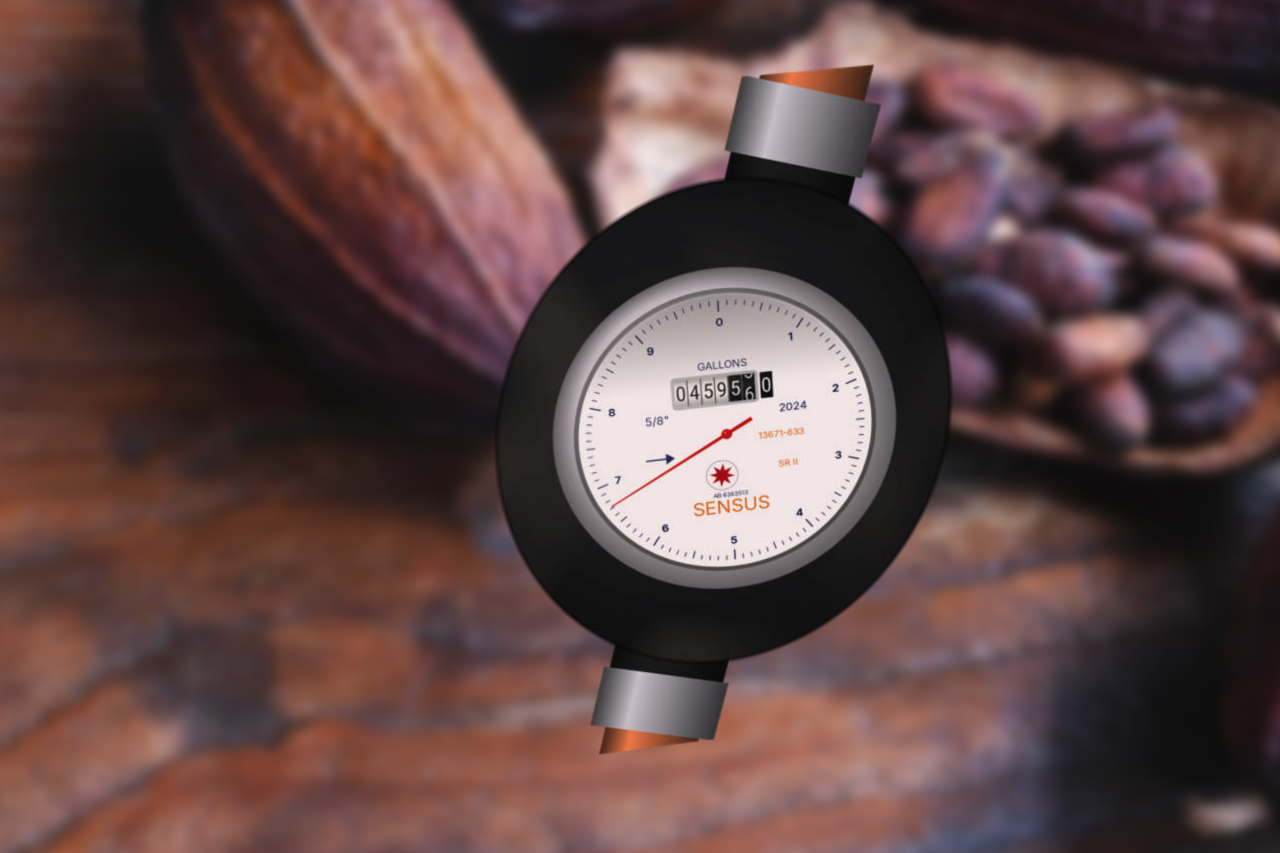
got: 459556.7 gal
